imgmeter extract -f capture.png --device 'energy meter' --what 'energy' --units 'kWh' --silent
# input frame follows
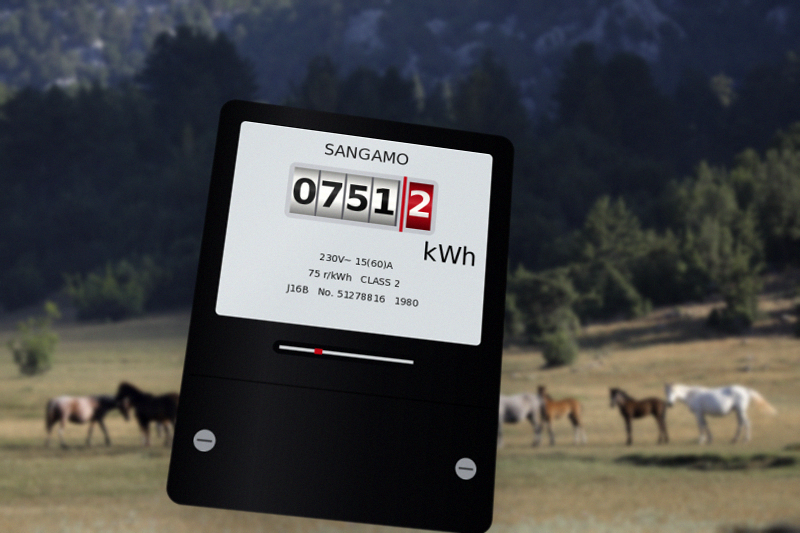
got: 751.2 kWh
